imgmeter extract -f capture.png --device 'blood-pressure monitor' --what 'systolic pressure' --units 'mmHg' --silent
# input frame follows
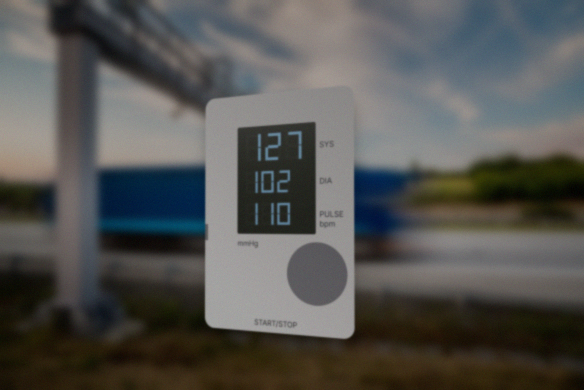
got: 127 mmHg
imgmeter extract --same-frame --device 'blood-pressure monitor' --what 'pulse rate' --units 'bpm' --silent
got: 110 bpm
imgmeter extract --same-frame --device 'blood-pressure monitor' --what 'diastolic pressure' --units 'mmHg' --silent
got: 102 mmHg
